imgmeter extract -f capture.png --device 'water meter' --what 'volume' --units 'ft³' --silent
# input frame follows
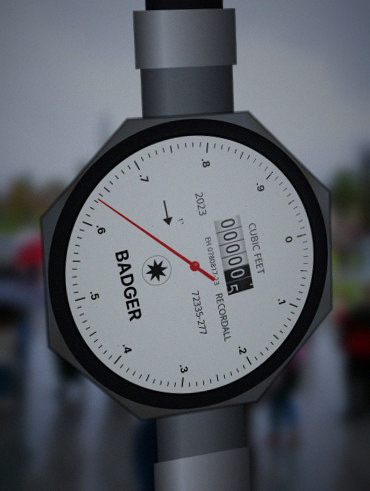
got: 4.63 ft³
